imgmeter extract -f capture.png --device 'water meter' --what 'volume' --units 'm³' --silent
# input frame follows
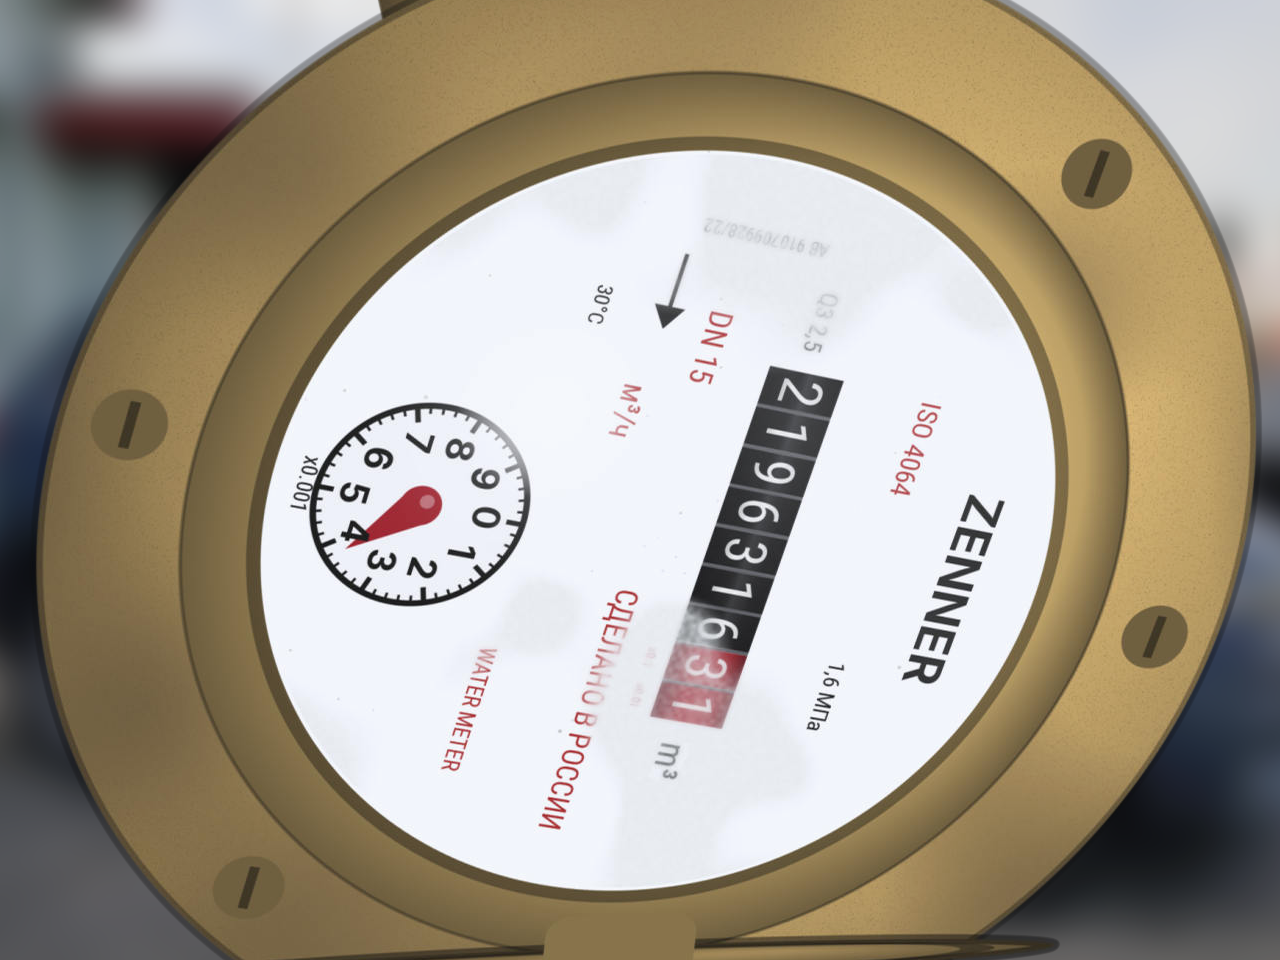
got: 2196316.313 m³
